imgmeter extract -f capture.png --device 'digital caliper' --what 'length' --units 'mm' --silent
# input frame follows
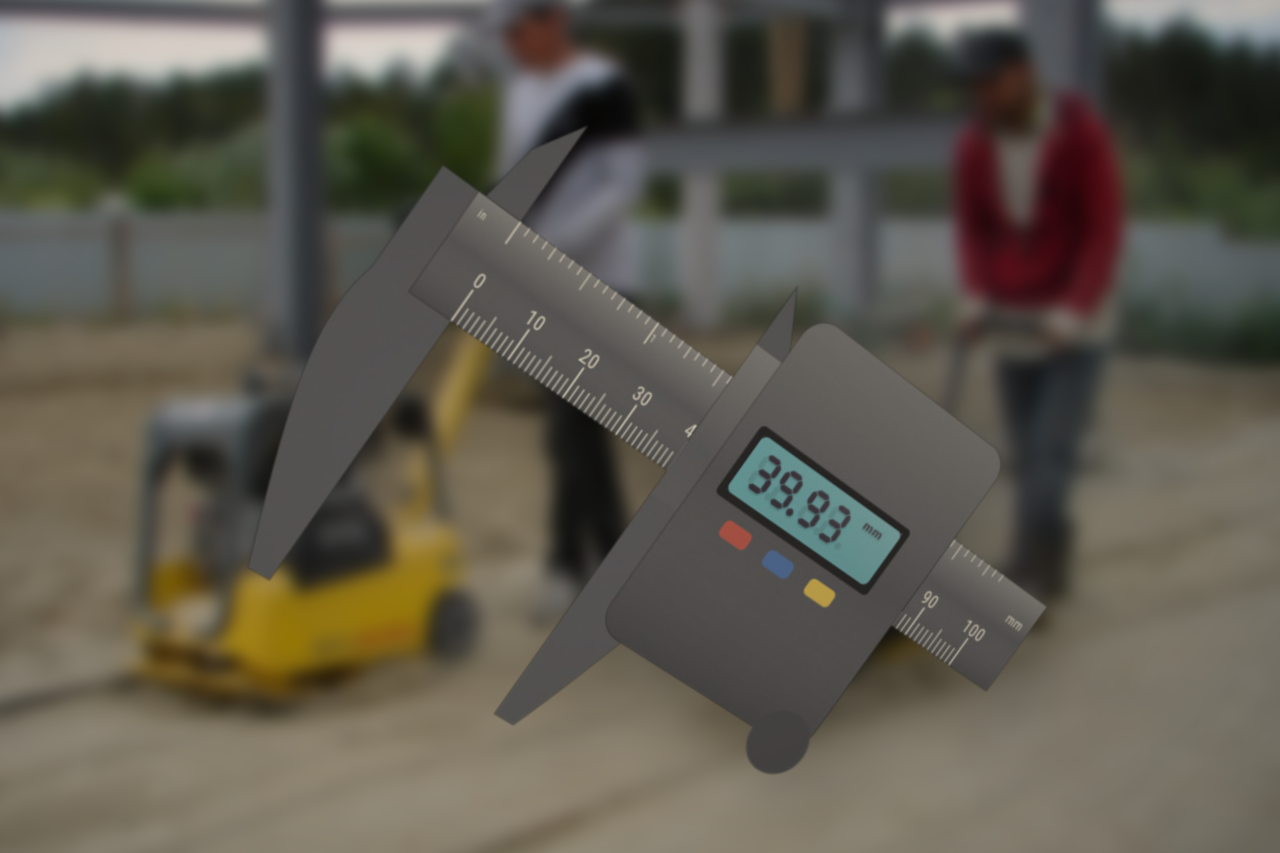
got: 39.93 mm
